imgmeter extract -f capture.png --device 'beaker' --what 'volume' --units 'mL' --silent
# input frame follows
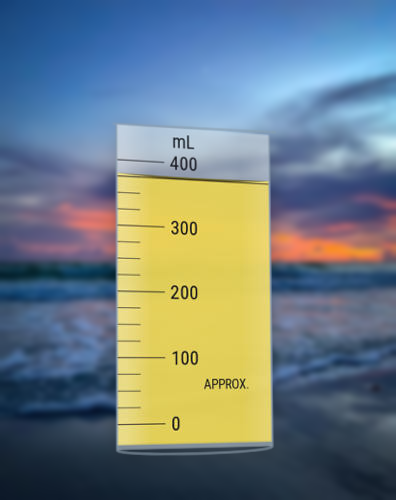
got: 375 mL
